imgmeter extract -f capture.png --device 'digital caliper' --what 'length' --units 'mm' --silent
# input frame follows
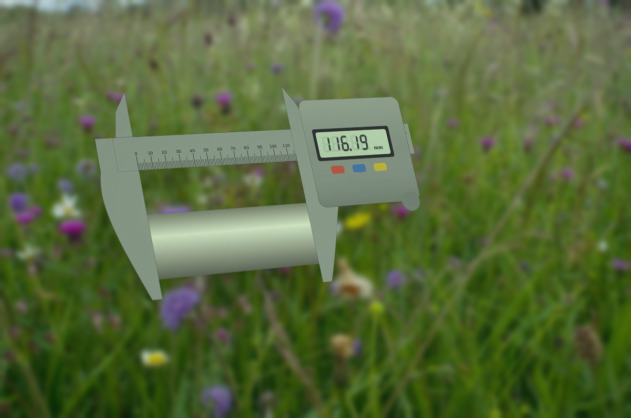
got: 116.19 mm
